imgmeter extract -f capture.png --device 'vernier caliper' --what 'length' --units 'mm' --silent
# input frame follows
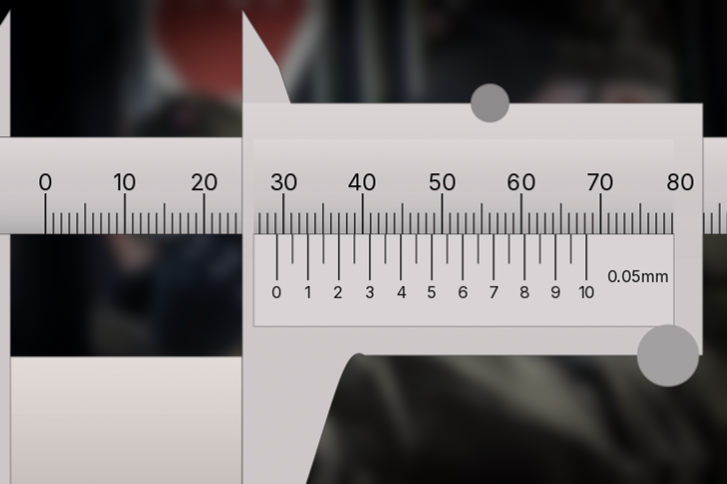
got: 29.2 mm
